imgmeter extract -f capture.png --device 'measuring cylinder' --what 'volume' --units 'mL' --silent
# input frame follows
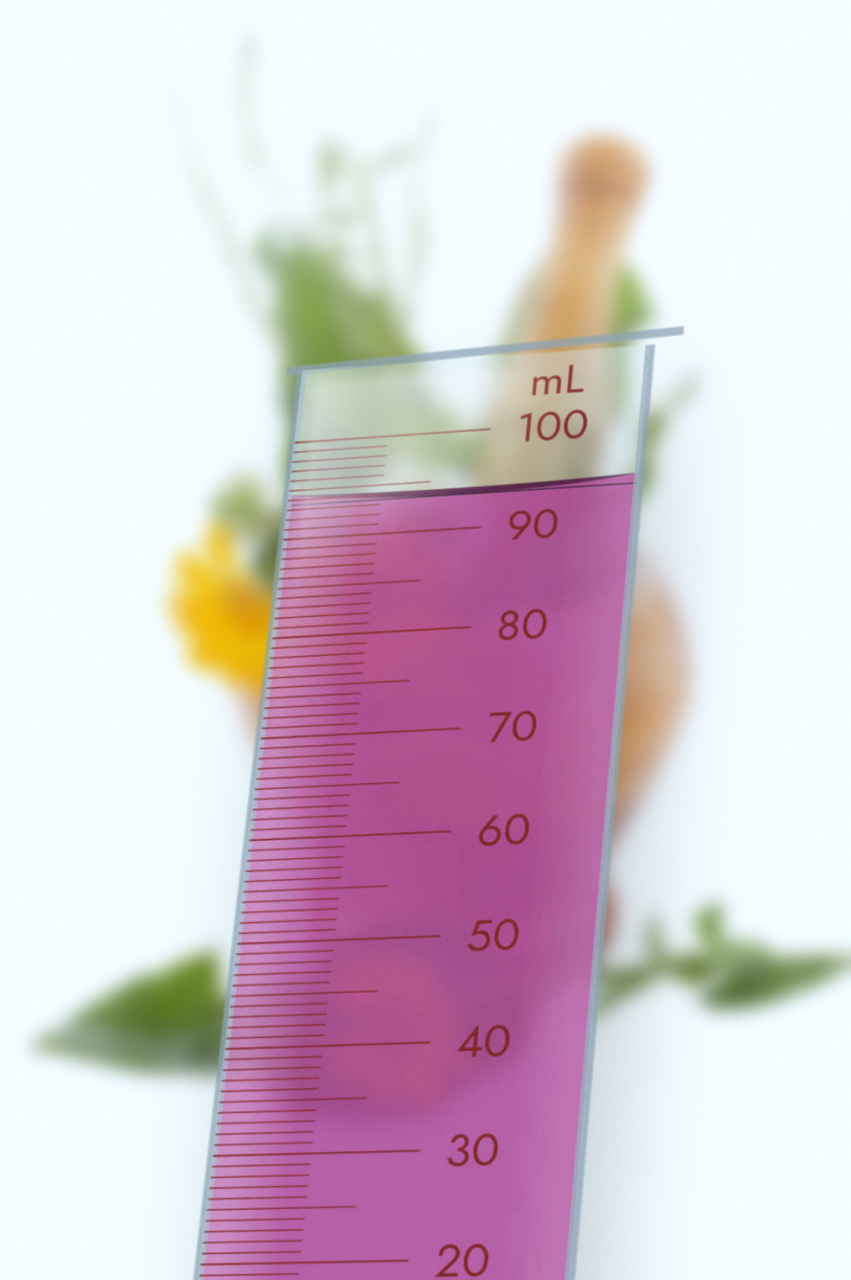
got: 93.5 mL
